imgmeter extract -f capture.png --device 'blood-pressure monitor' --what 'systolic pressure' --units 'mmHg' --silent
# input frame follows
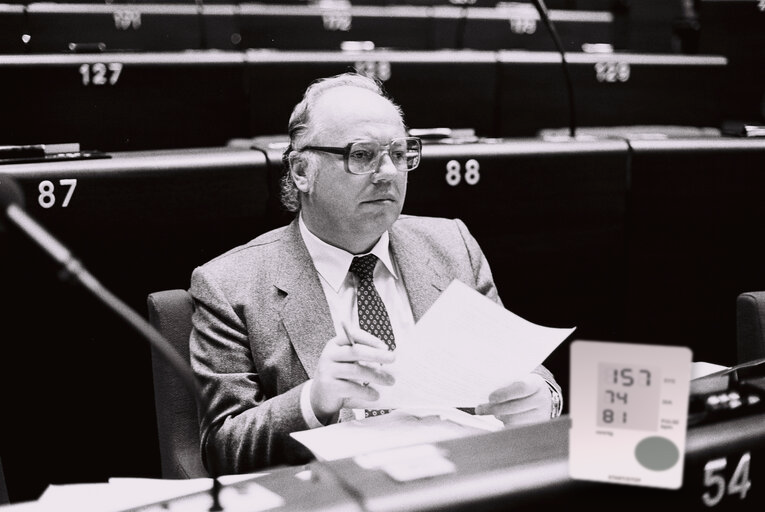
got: 157 mmHg
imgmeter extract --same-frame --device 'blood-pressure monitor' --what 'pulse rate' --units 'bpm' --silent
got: 81 bpm
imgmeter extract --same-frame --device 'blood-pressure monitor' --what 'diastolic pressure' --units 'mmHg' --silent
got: 74 mmHg
